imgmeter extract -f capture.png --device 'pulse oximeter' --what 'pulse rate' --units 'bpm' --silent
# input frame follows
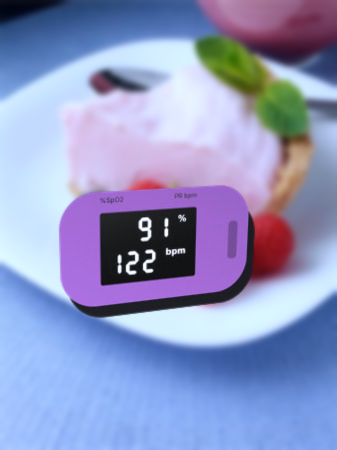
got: 122 bpm
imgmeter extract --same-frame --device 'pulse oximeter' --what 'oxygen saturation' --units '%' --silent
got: 91 %
